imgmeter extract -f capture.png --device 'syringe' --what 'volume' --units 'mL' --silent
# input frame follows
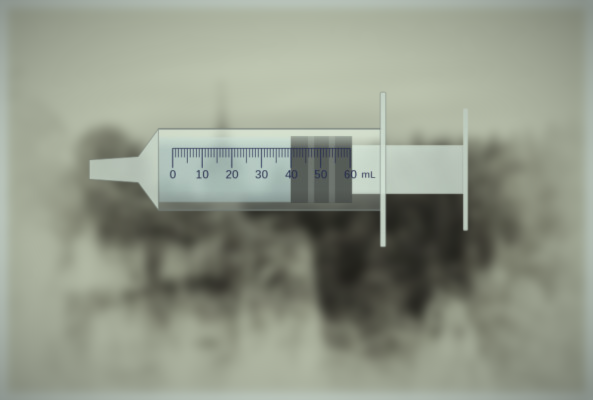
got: 40 mL
